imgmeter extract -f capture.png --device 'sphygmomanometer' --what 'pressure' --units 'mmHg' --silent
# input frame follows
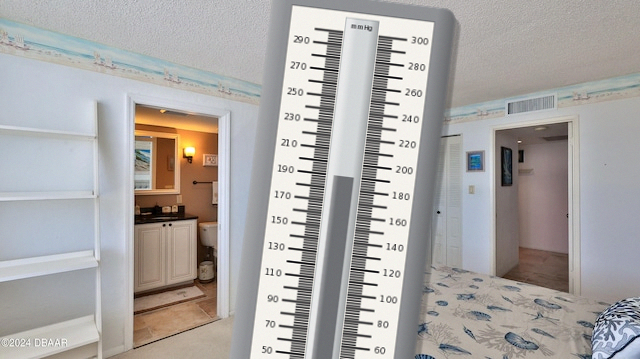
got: 190 mmHg
